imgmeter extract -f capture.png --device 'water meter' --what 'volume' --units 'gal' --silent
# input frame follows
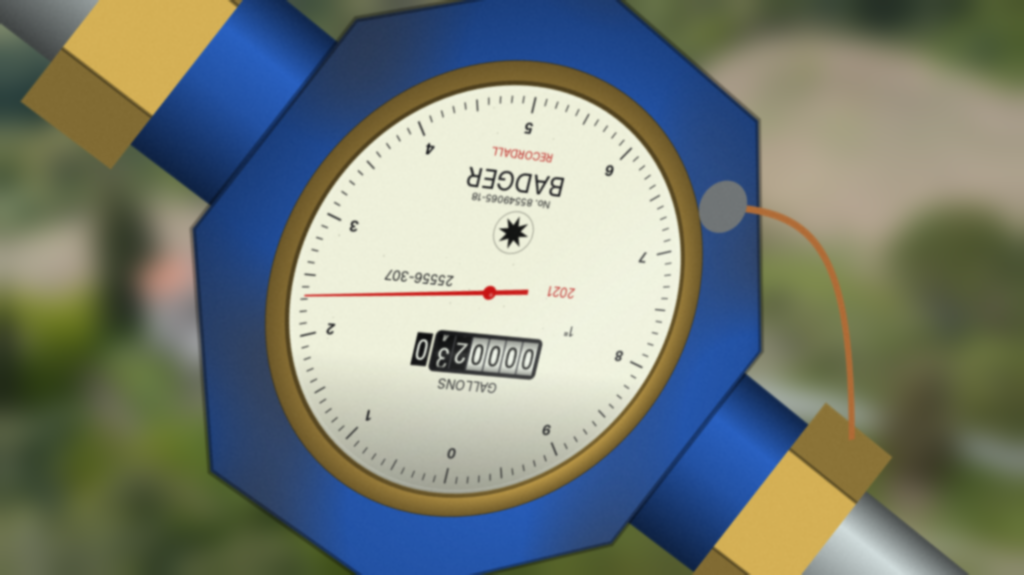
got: 232.3 gal
